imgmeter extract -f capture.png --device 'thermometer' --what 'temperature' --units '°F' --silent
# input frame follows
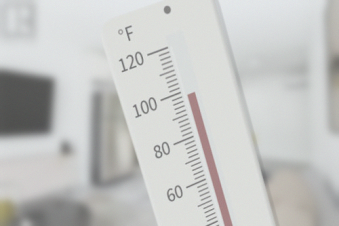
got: 98 °F
